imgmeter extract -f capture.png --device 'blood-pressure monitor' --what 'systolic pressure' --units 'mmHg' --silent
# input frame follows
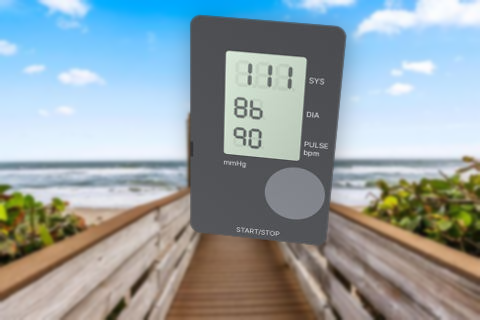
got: 111 mmHg
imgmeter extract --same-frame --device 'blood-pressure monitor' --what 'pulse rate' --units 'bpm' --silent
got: 90 bpm
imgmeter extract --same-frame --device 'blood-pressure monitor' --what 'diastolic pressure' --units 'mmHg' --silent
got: 86 mmHg
